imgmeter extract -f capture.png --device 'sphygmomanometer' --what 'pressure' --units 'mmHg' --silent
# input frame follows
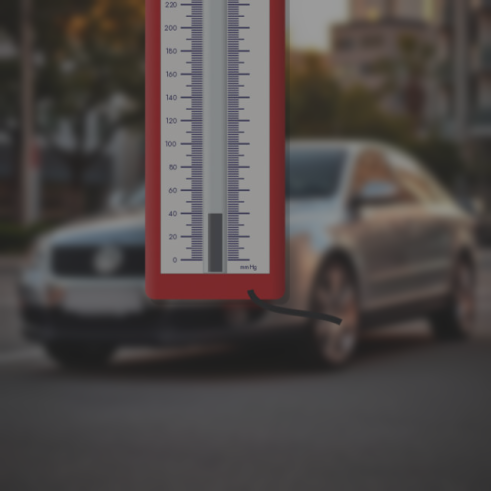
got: 40 mmHg
